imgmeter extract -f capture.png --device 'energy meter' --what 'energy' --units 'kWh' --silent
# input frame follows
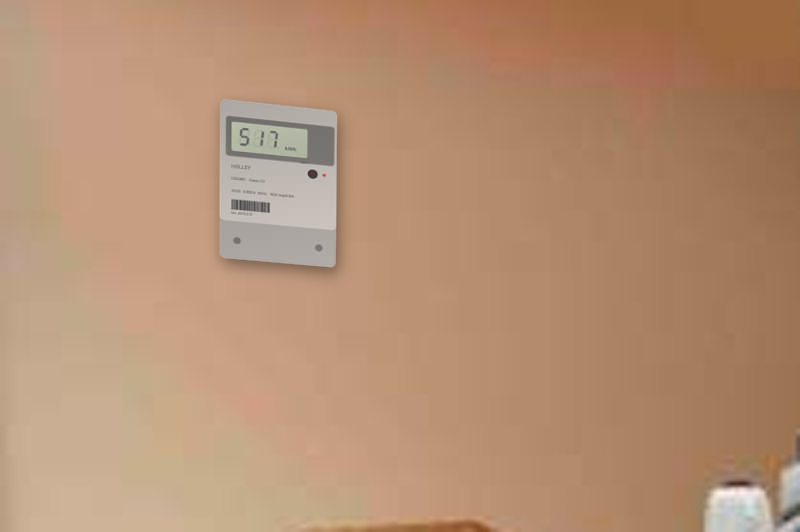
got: 517 kWh
